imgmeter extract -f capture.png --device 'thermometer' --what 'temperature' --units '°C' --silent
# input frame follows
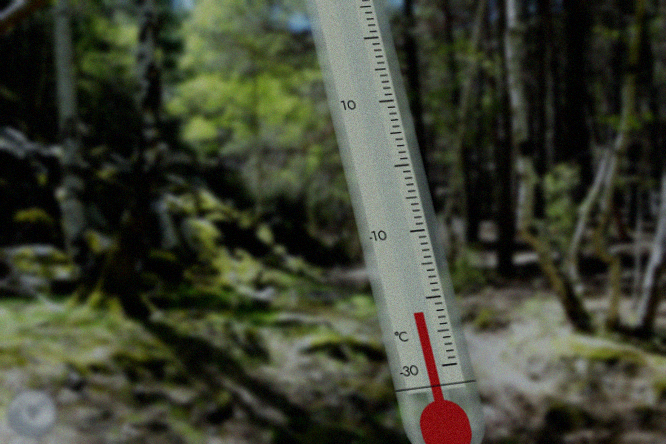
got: -22 °C
